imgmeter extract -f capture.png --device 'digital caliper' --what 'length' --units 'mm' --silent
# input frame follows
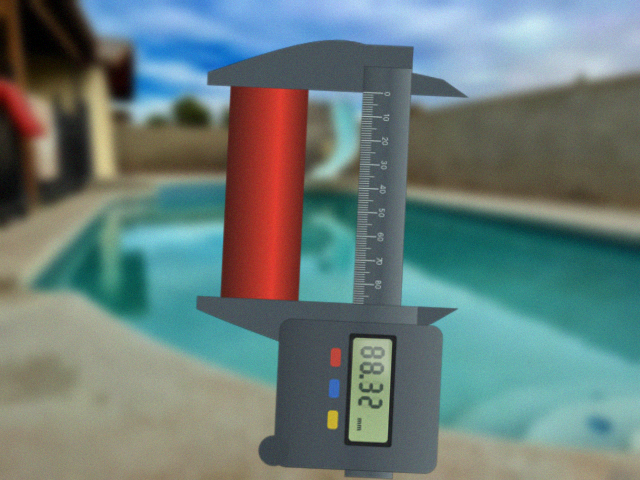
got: 88.32 mm
